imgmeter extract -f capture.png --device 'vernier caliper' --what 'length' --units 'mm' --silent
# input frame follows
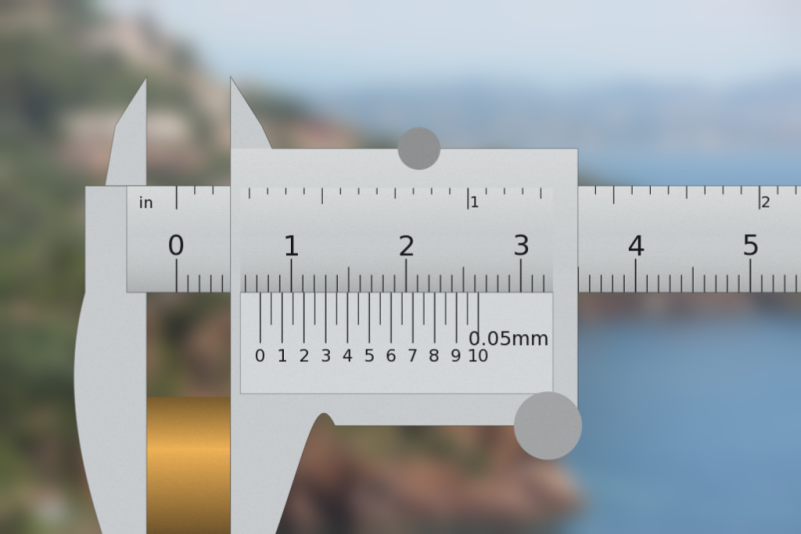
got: 7.3 mm
